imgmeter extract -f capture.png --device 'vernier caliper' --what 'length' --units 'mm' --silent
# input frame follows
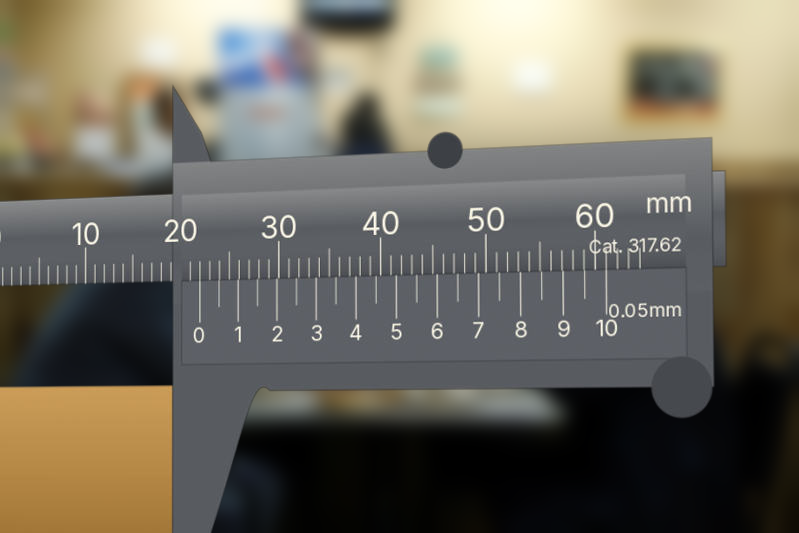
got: 22.0 mm
